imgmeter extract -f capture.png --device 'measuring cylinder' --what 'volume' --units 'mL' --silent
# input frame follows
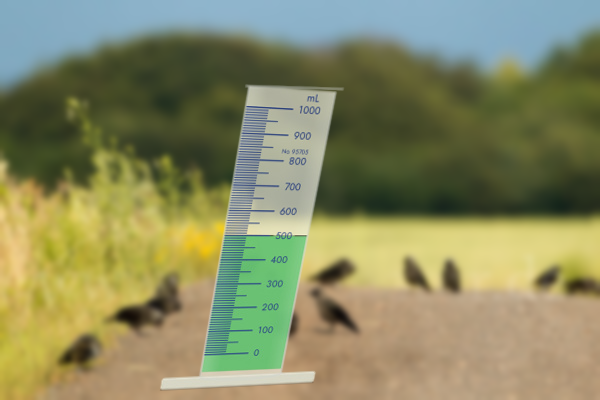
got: 500 mL
